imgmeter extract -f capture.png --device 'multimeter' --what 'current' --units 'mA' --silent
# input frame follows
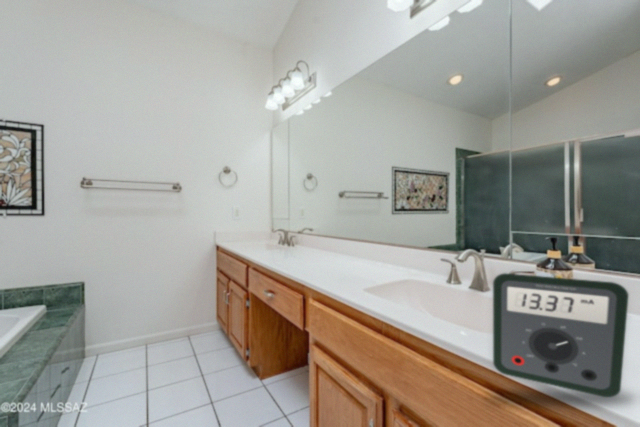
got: 13.37 mA
